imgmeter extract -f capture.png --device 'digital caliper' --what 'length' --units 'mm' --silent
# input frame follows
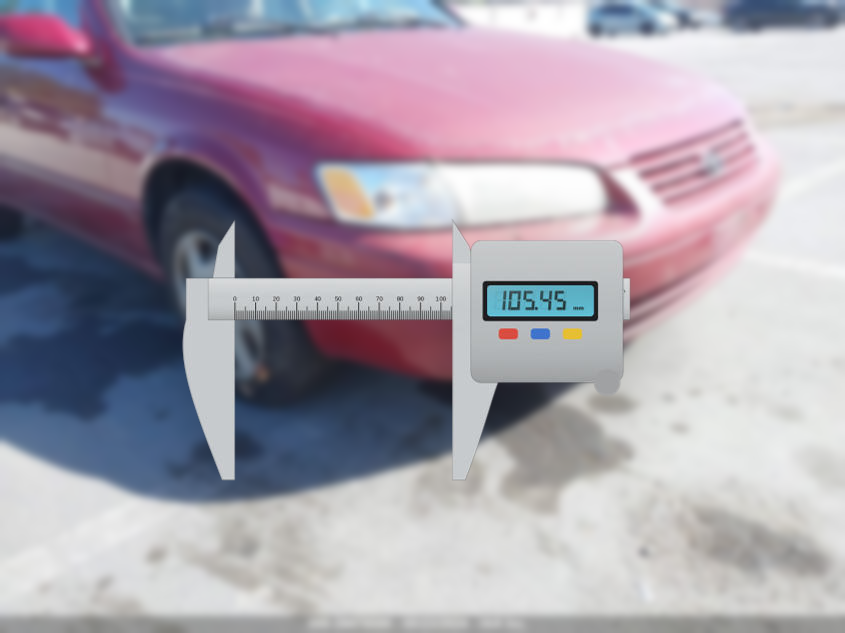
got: 105.45 mm
